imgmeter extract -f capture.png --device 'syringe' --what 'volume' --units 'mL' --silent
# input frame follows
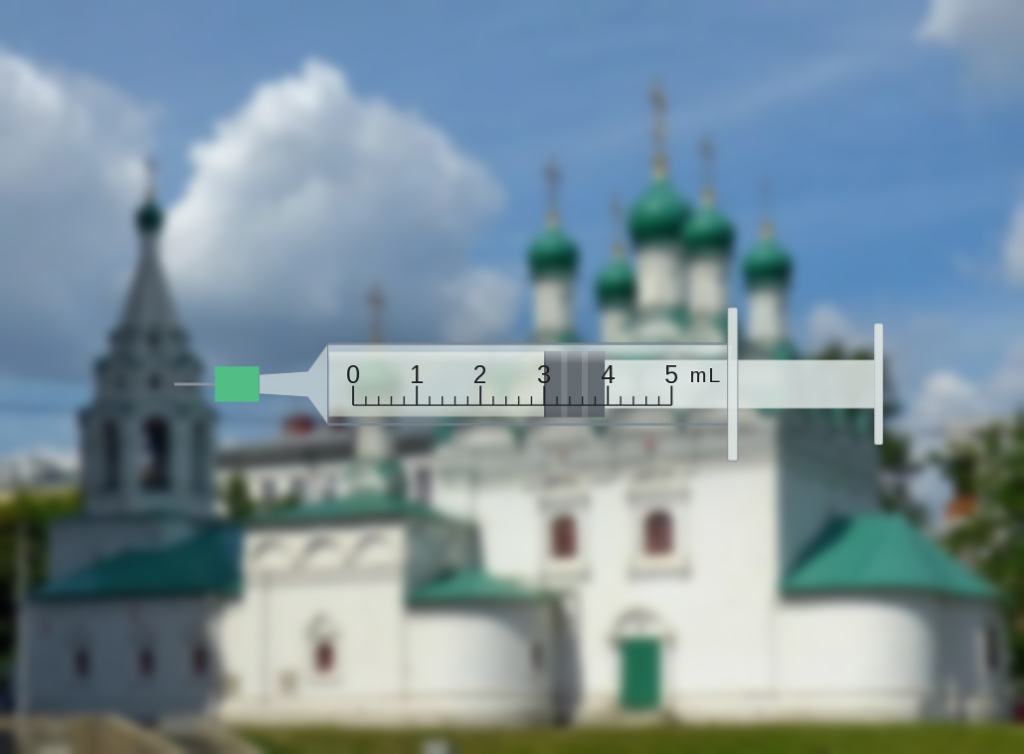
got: 3 mL
